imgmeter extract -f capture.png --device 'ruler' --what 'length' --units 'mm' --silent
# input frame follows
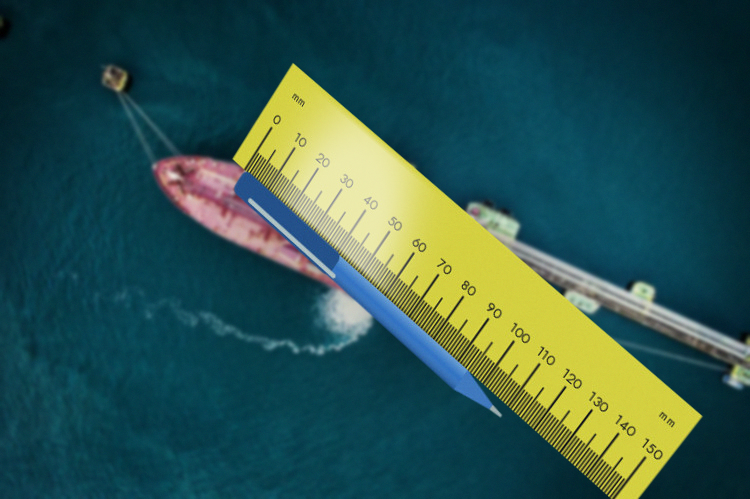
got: 110 mm
